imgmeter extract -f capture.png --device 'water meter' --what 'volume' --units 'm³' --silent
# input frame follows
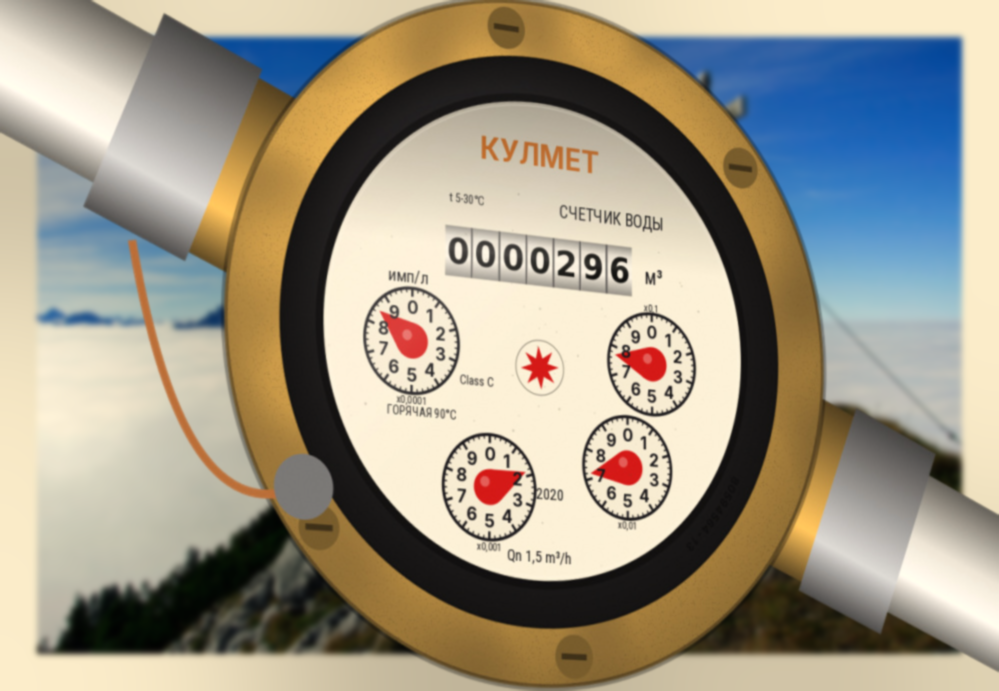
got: 296.7718 m³
